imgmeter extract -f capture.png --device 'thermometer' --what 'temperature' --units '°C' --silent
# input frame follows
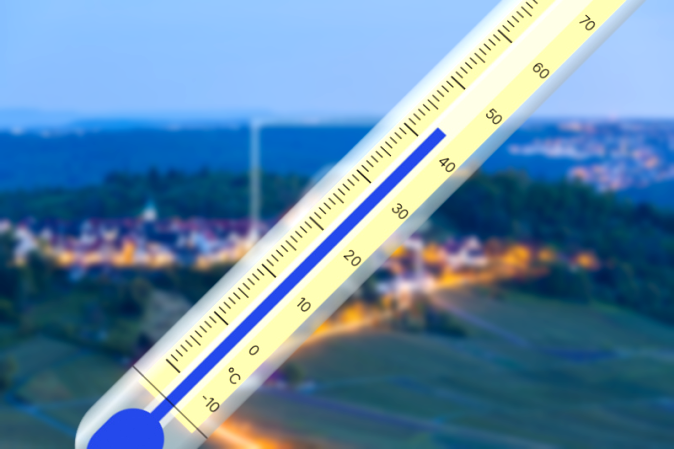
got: 43 °C
